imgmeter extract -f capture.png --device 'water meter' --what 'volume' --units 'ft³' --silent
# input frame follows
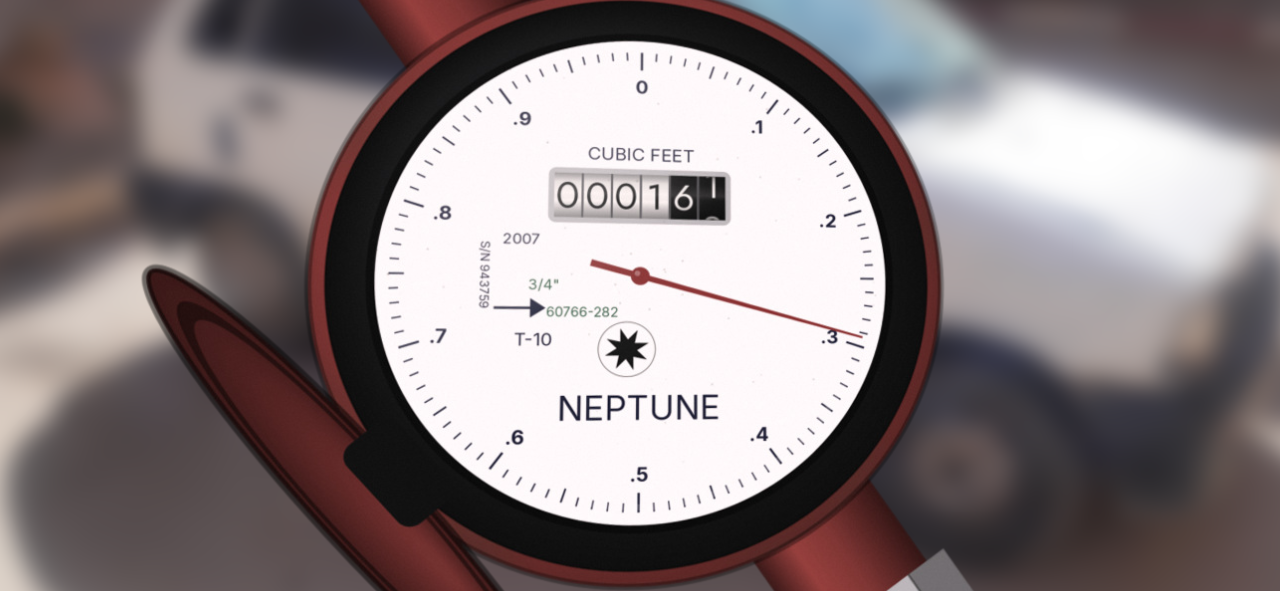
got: 161.29 ft³
